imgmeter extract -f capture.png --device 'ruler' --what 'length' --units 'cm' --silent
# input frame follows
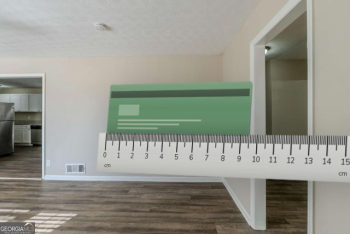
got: 9.5 cm
